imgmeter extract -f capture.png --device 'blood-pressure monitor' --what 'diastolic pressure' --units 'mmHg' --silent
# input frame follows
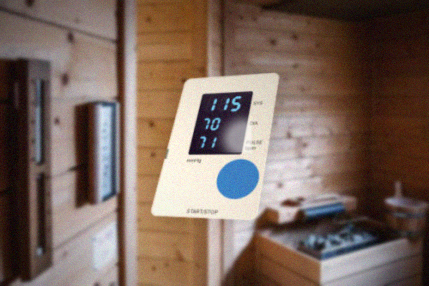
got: 70 mmHg
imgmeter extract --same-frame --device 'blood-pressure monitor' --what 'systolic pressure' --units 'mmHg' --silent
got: 115 mmHg
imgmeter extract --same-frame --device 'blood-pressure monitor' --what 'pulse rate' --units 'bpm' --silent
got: 71 bpm
